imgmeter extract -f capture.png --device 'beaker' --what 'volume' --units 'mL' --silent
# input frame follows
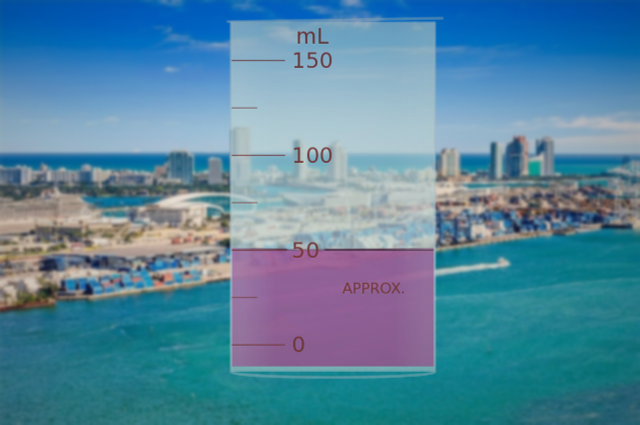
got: 50 mL
